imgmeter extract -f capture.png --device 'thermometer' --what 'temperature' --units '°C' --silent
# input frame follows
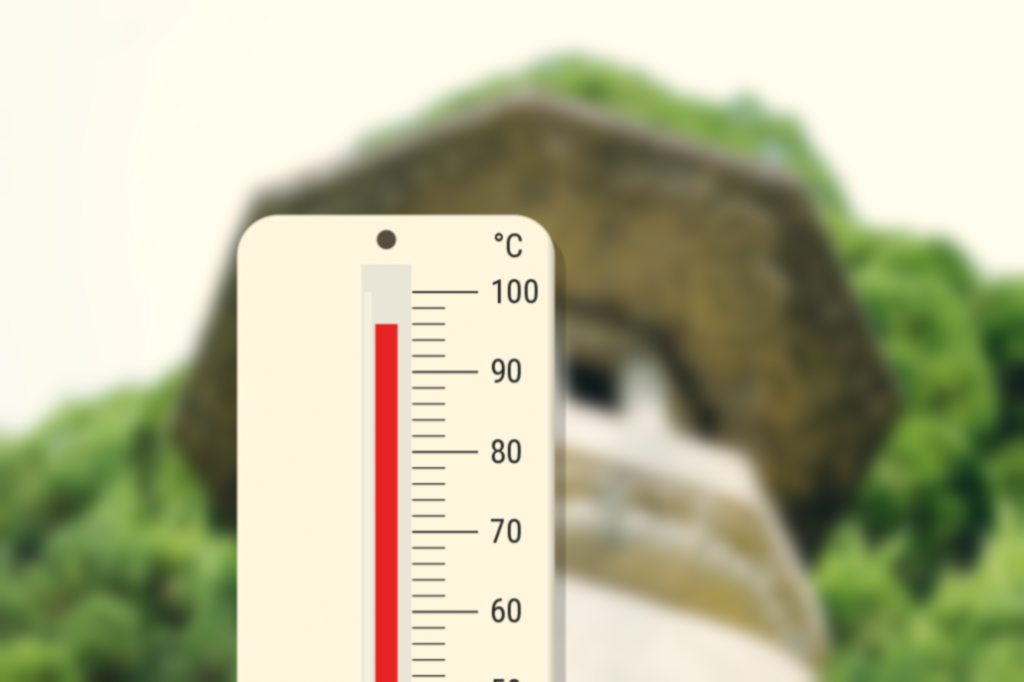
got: 96 °C
